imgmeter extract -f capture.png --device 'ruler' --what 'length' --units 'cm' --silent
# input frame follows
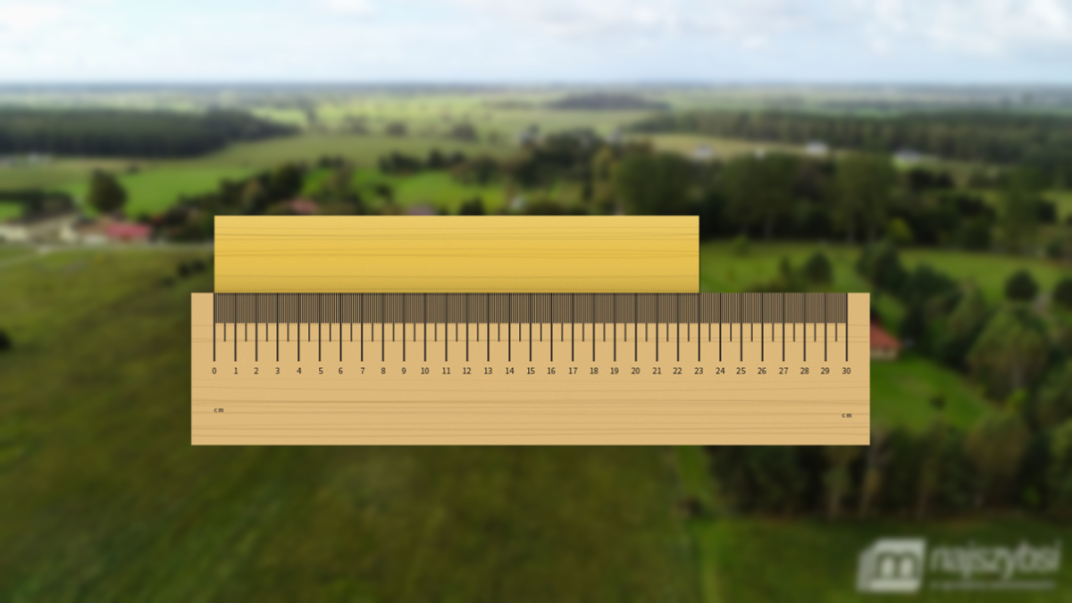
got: 23 cm
